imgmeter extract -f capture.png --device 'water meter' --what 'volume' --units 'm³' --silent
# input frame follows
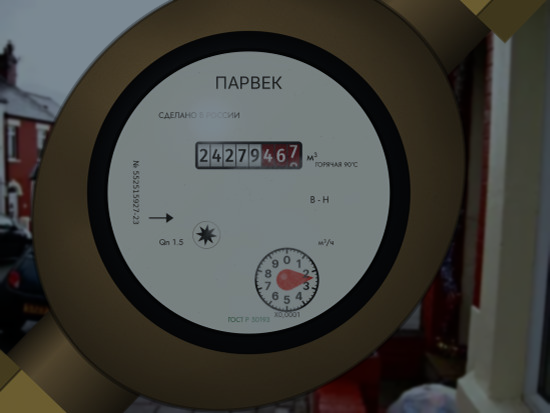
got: 24279.4672 m³
